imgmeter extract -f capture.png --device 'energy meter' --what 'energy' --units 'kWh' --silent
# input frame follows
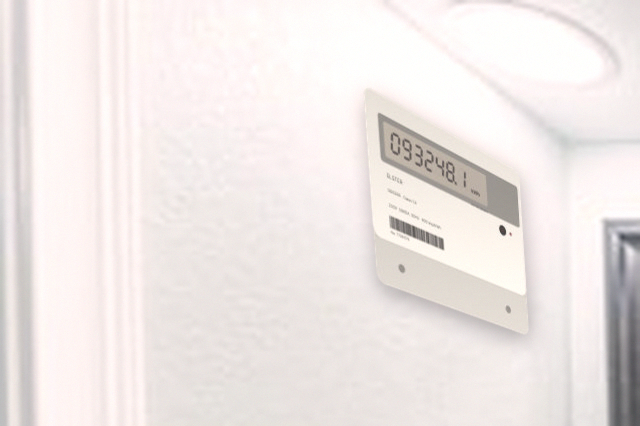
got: 93248.1 kWh
